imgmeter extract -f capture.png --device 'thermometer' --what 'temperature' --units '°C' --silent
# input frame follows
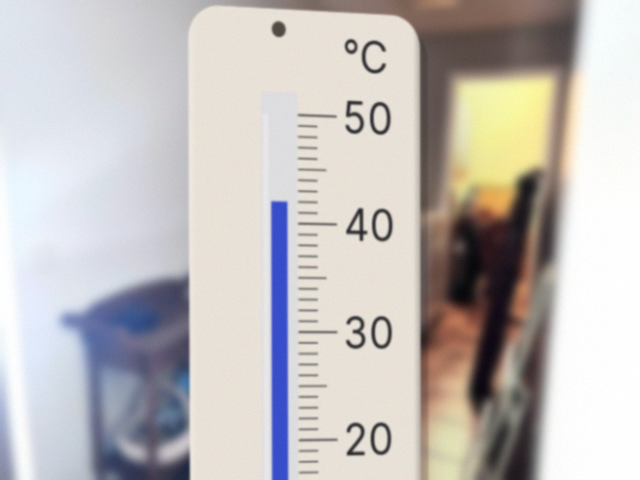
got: 42 °C
